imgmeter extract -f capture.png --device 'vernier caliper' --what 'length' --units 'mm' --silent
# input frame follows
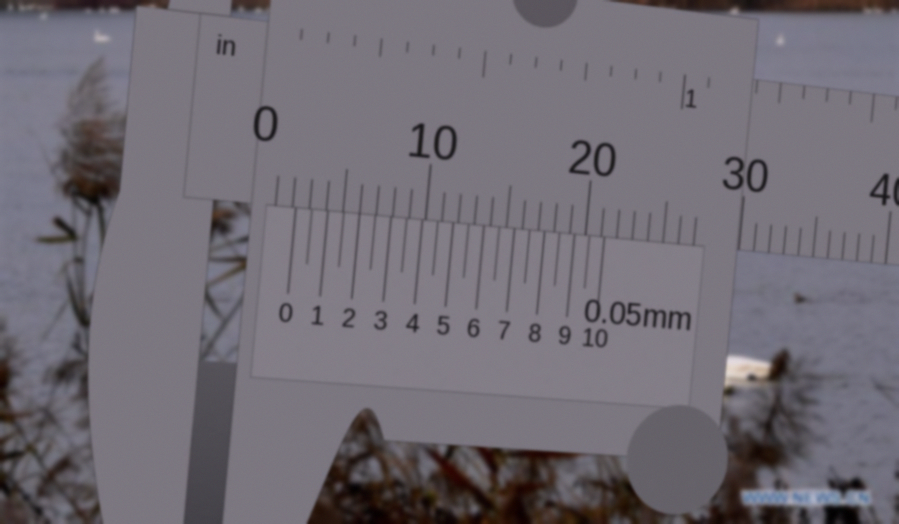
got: 2.2 mm
